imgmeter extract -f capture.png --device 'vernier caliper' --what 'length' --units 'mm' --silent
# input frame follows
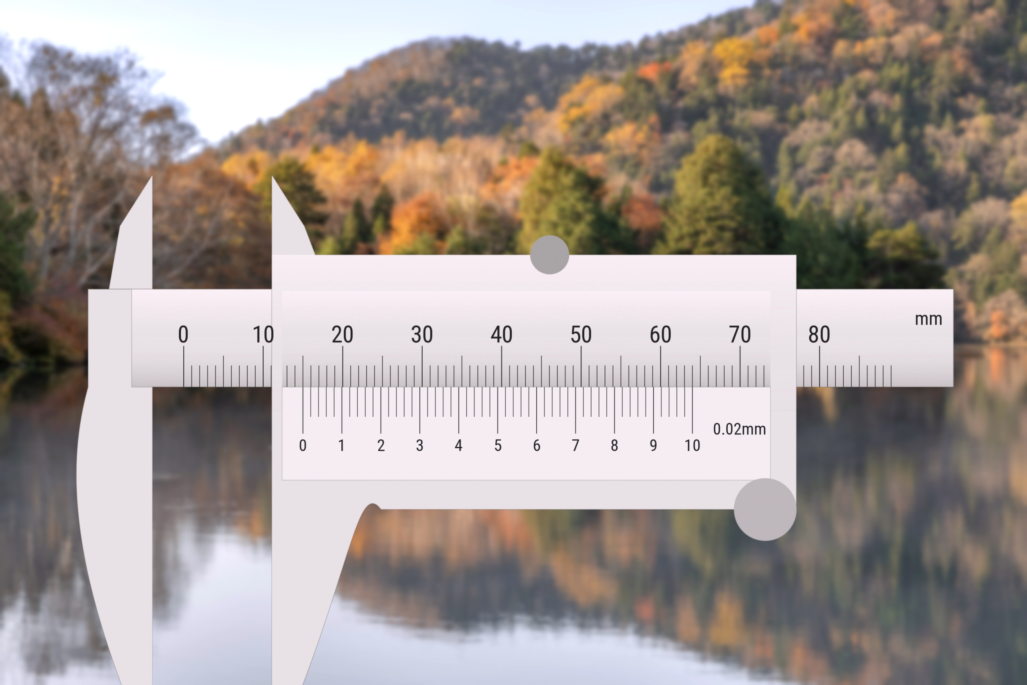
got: 15.0 mm
